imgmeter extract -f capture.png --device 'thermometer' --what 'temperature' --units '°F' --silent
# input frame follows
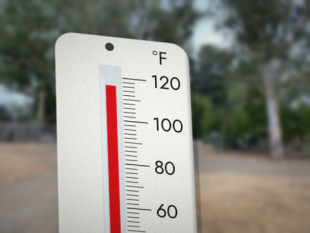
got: 116 °F
